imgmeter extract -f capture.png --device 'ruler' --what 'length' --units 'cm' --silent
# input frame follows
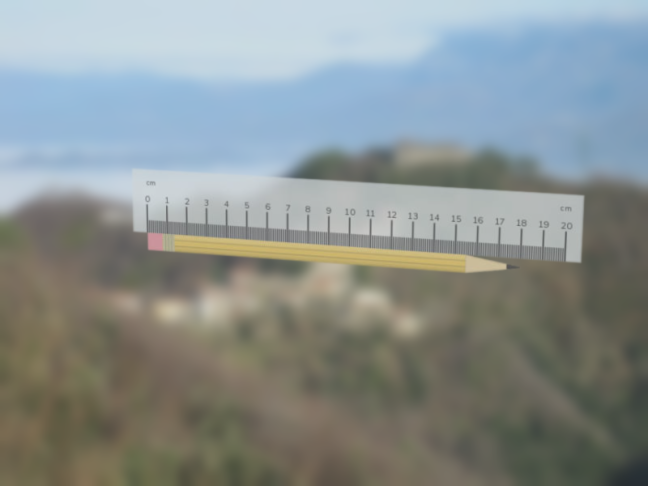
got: 18 cm
